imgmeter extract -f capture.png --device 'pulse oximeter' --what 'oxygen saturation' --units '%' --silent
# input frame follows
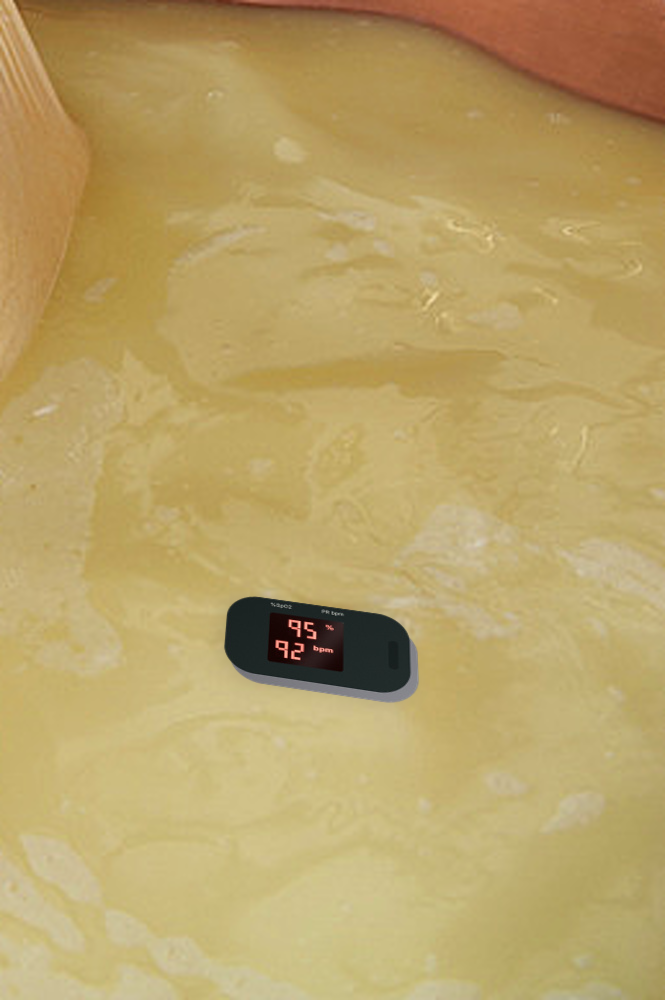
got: 95 %
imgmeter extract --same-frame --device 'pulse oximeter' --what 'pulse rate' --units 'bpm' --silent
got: 92 bpm
